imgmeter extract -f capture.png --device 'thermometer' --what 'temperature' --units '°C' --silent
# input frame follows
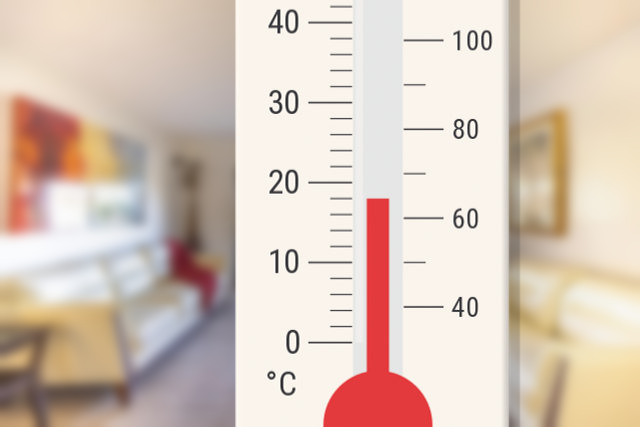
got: 18 °C
